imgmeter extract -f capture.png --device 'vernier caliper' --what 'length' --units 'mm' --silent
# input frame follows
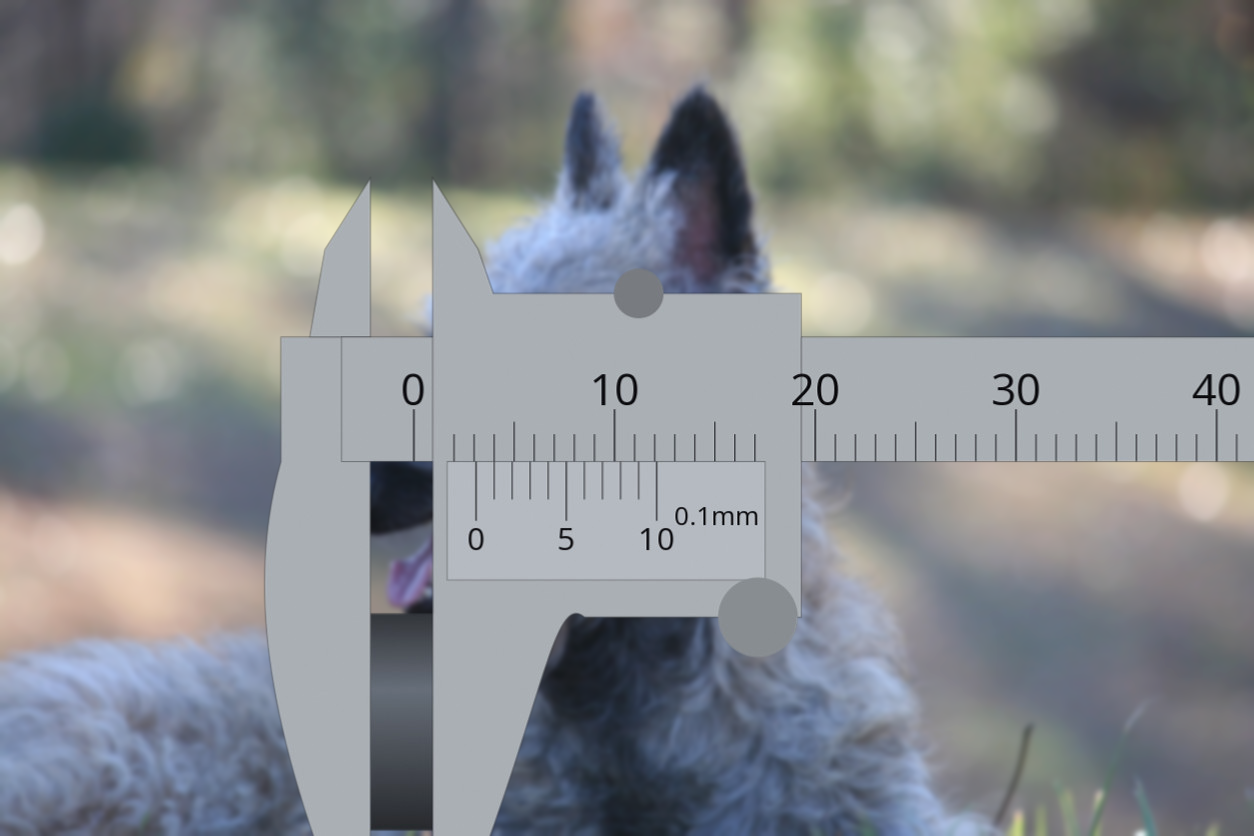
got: 3.1 mm
